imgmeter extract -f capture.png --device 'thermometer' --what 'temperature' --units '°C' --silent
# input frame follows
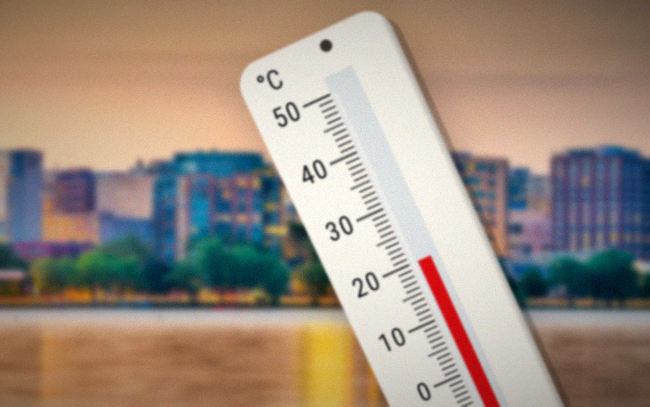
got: 20 °C
